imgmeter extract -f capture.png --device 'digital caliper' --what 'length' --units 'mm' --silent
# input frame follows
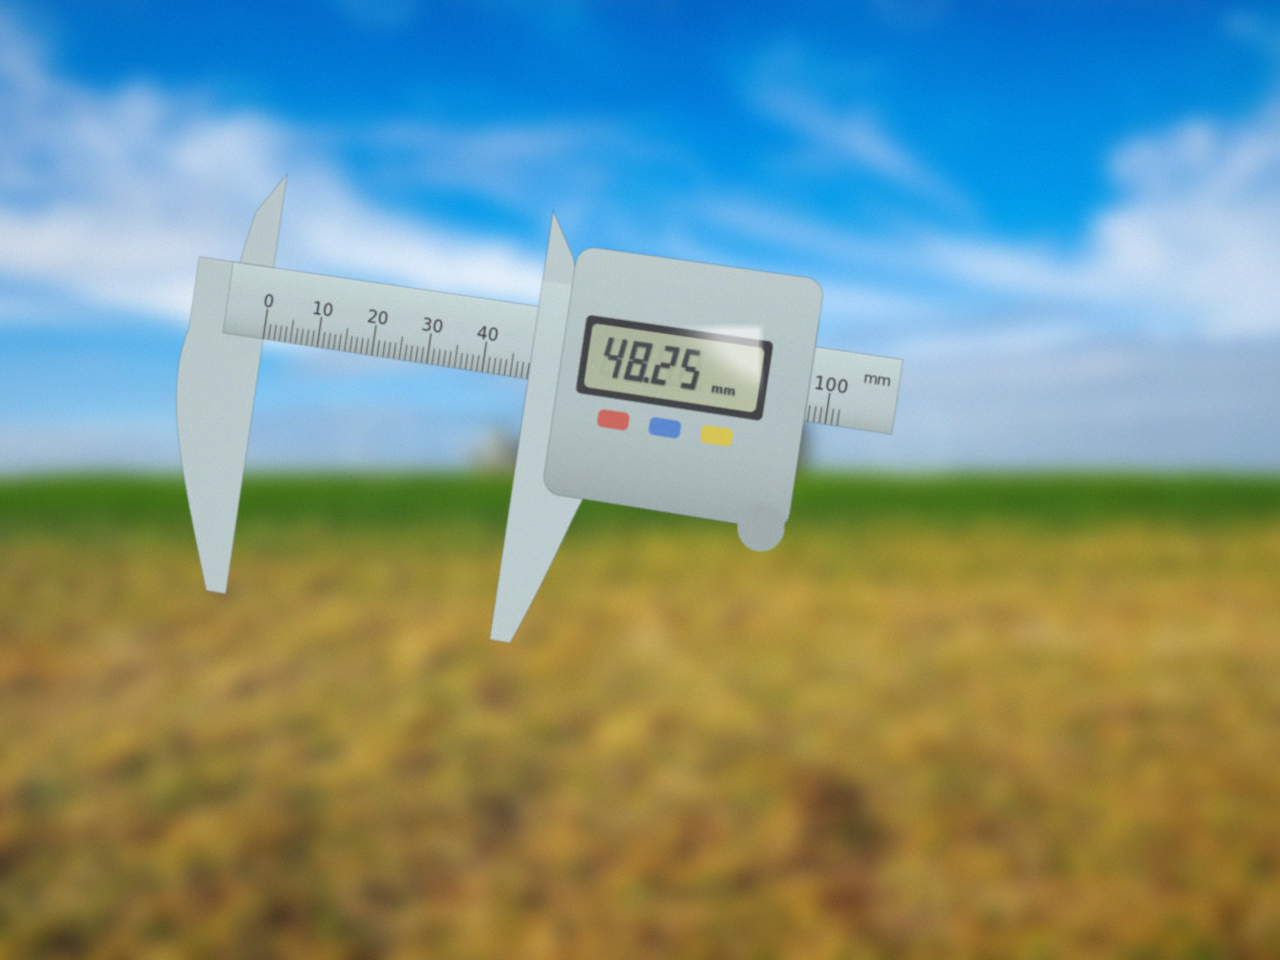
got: 48.25 mm
